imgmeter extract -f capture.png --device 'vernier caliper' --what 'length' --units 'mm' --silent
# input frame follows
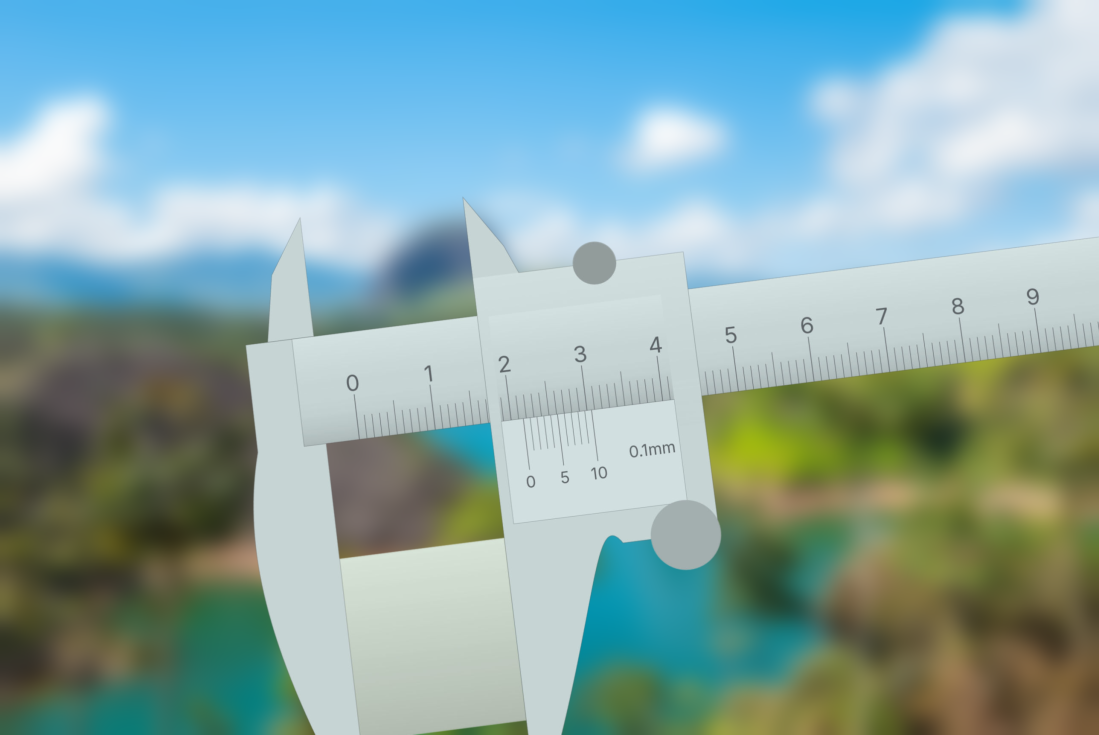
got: 21.6 mm
